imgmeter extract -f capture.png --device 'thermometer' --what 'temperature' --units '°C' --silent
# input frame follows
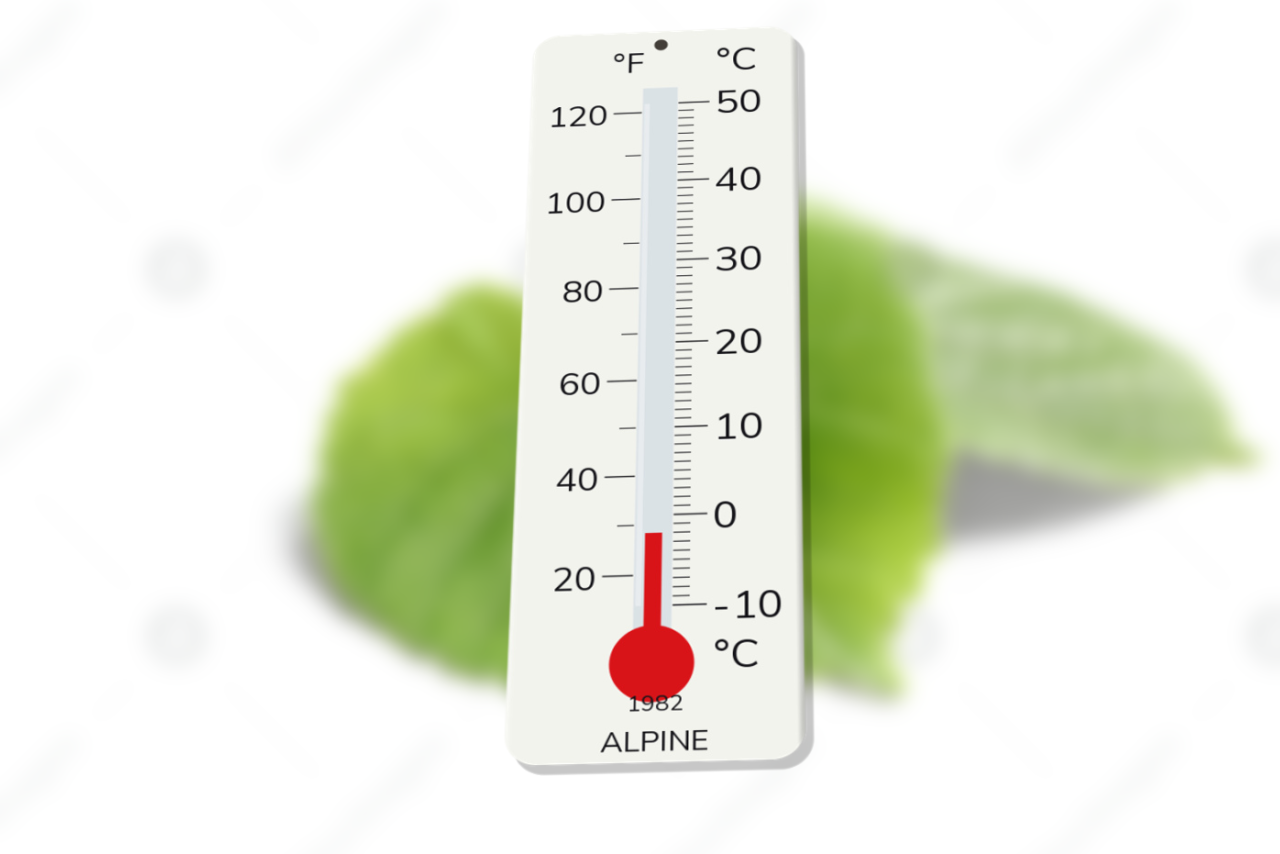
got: -2 °C
